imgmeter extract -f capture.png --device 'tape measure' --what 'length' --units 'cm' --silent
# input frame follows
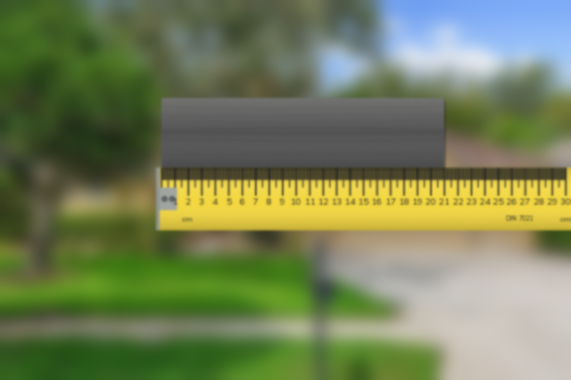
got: 21 cm
